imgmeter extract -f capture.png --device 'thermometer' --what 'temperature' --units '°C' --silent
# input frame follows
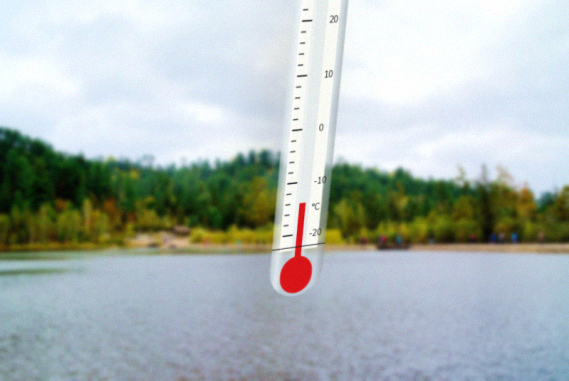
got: -14 °C
